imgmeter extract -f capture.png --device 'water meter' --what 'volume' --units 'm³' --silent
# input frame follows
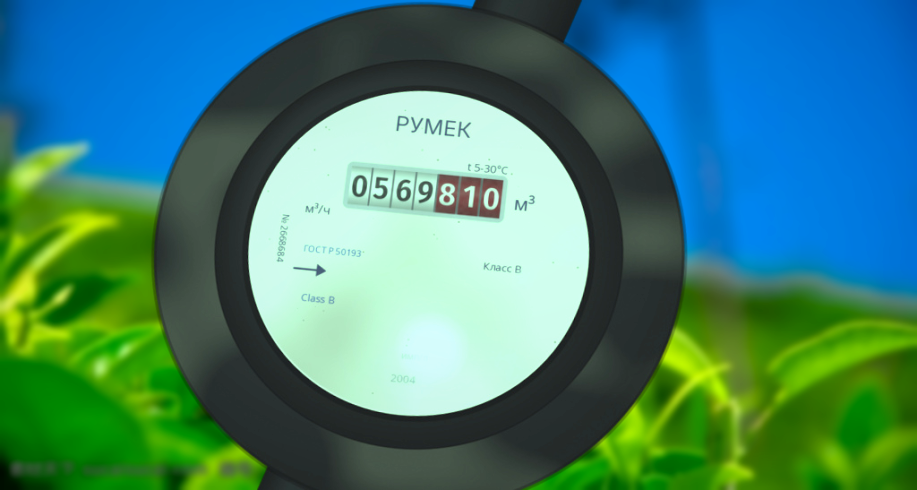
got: 569.810 m³
